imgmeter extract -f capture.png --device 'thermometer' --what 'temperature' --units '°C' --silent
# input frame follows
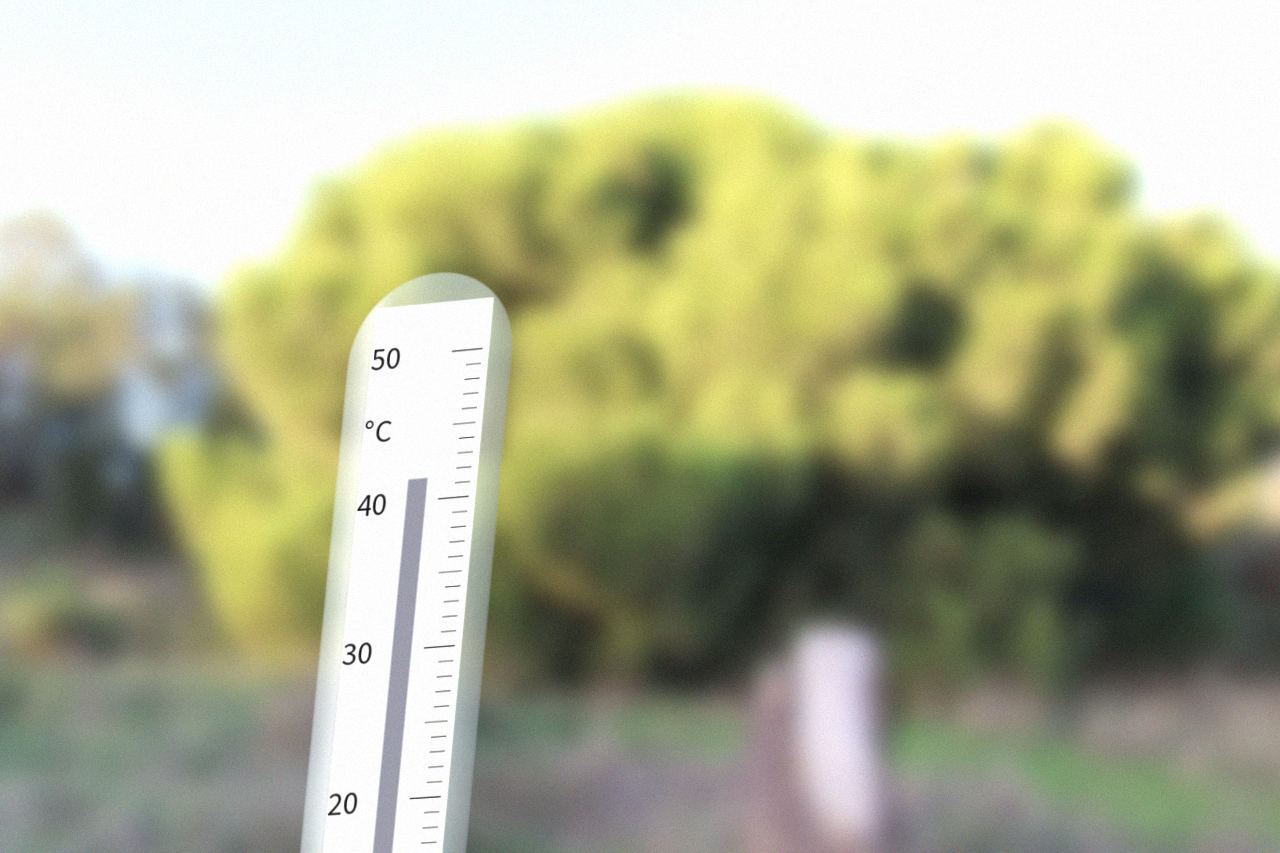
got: 41.5 °C
